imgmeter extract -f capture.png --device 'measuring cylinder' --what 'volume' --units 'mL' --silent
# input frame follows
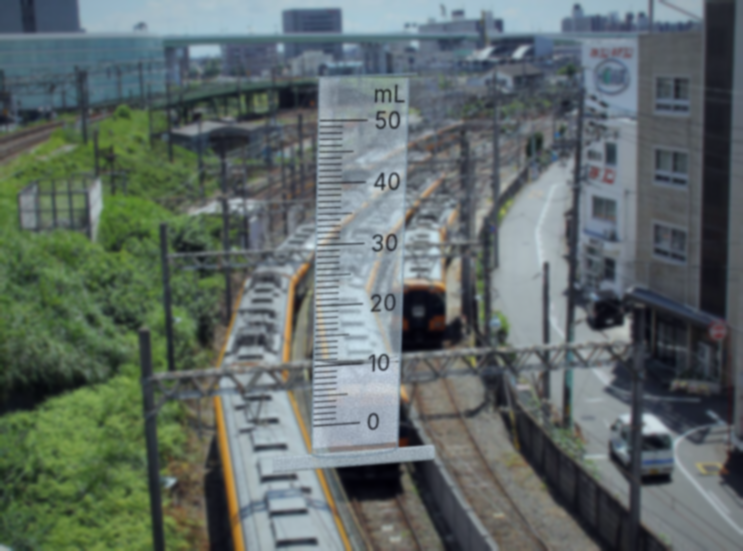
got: 10 mL
